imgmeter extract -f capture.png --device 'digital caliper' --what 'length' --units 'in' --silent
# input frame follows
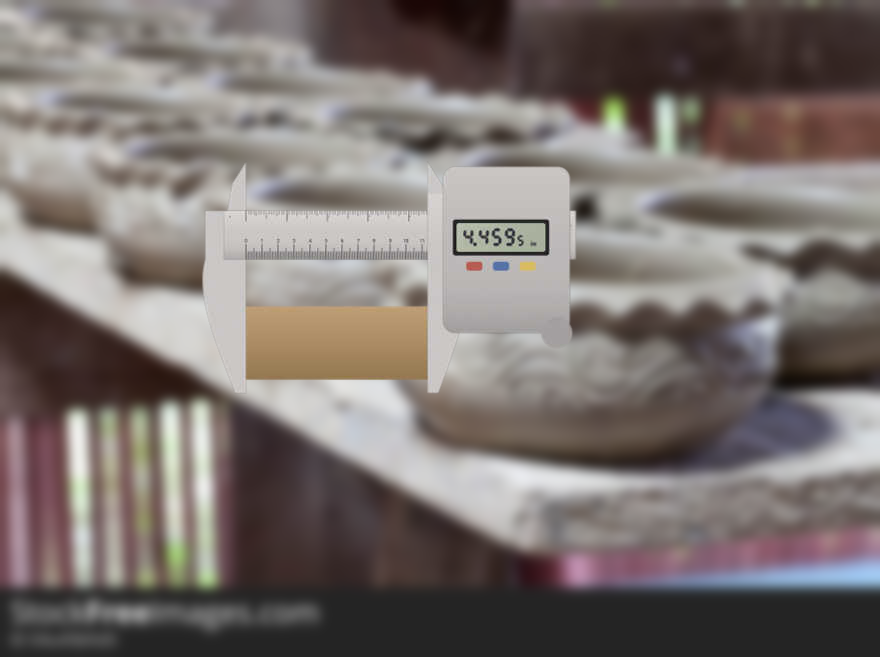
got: 4.4595 in
